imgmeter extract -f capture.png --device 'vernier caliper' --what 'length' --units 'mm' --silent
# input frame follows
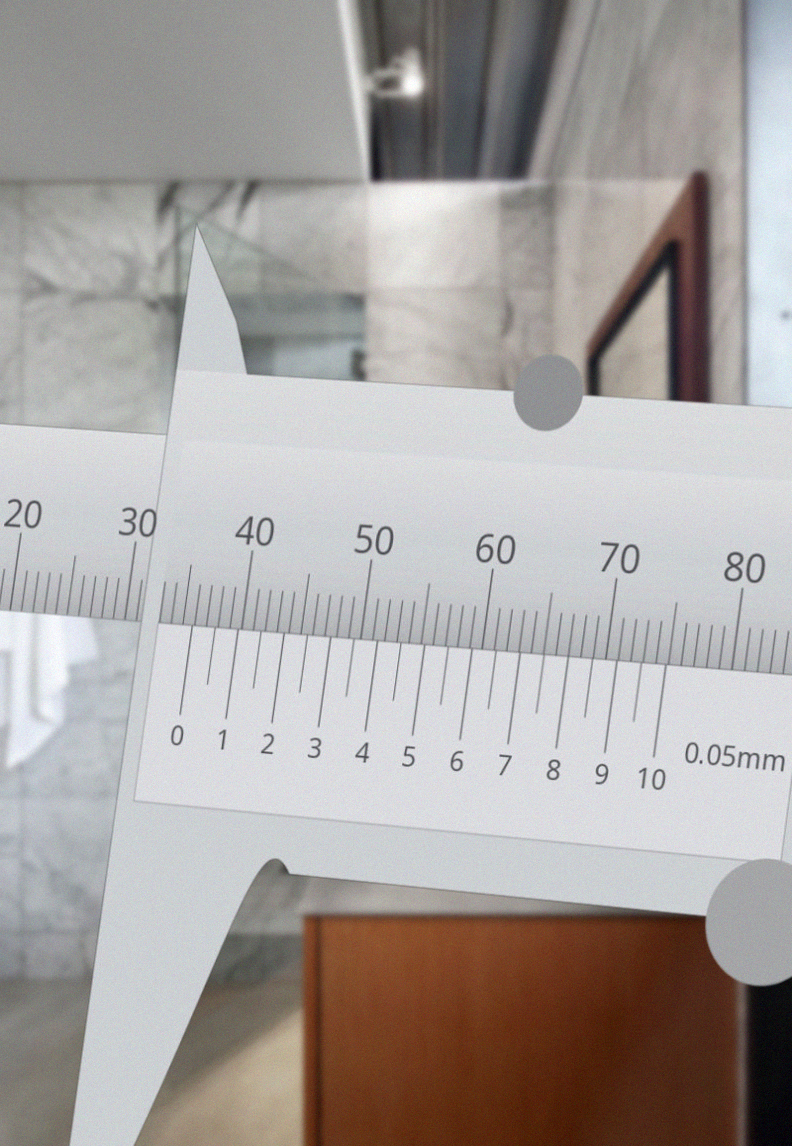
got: 35.8 mm
